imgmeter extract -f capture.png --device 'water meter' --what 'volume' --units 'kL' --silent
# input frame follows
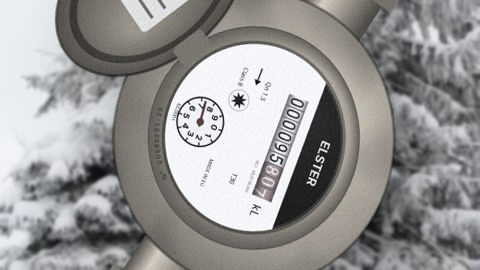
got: 95.8067 kL
